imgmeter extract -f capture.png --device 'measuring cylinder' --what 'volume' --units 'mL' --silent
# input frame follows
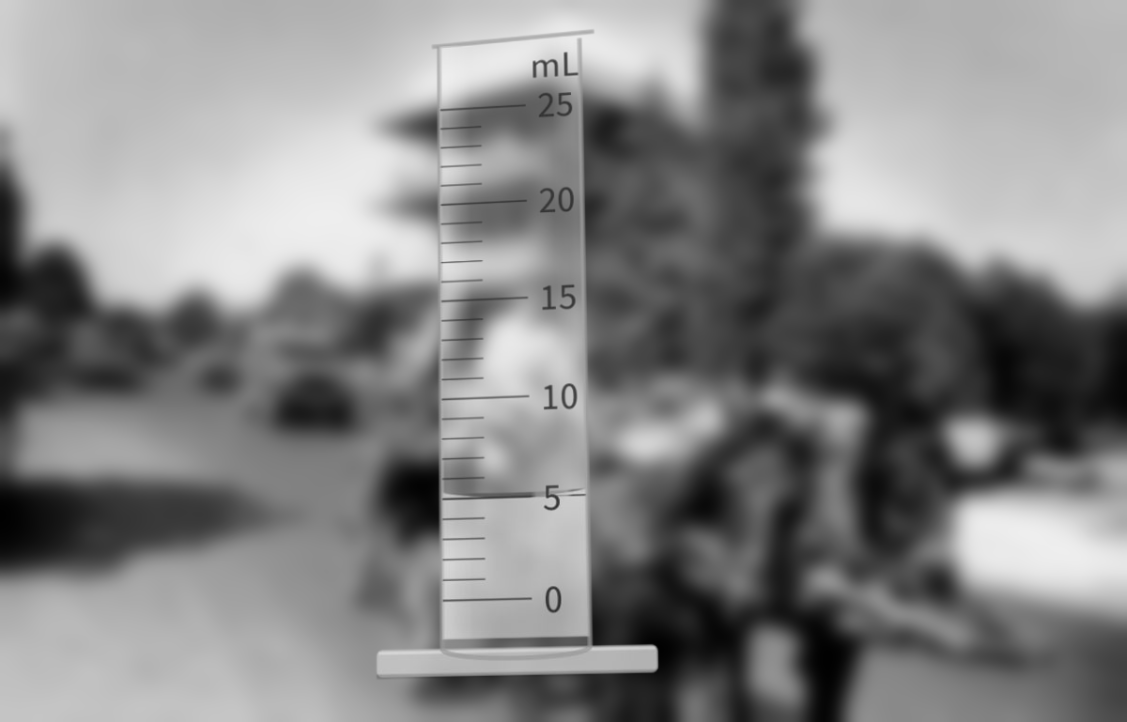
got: 5 mL
